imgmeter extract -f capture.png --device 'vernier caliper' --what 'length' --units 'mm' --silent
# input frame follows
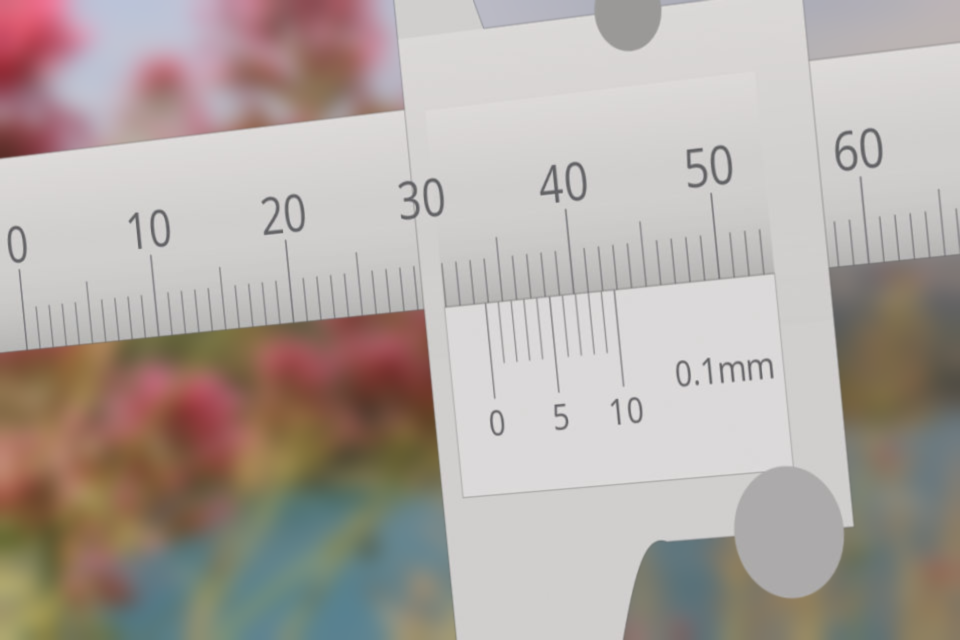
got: 33.8 mm
